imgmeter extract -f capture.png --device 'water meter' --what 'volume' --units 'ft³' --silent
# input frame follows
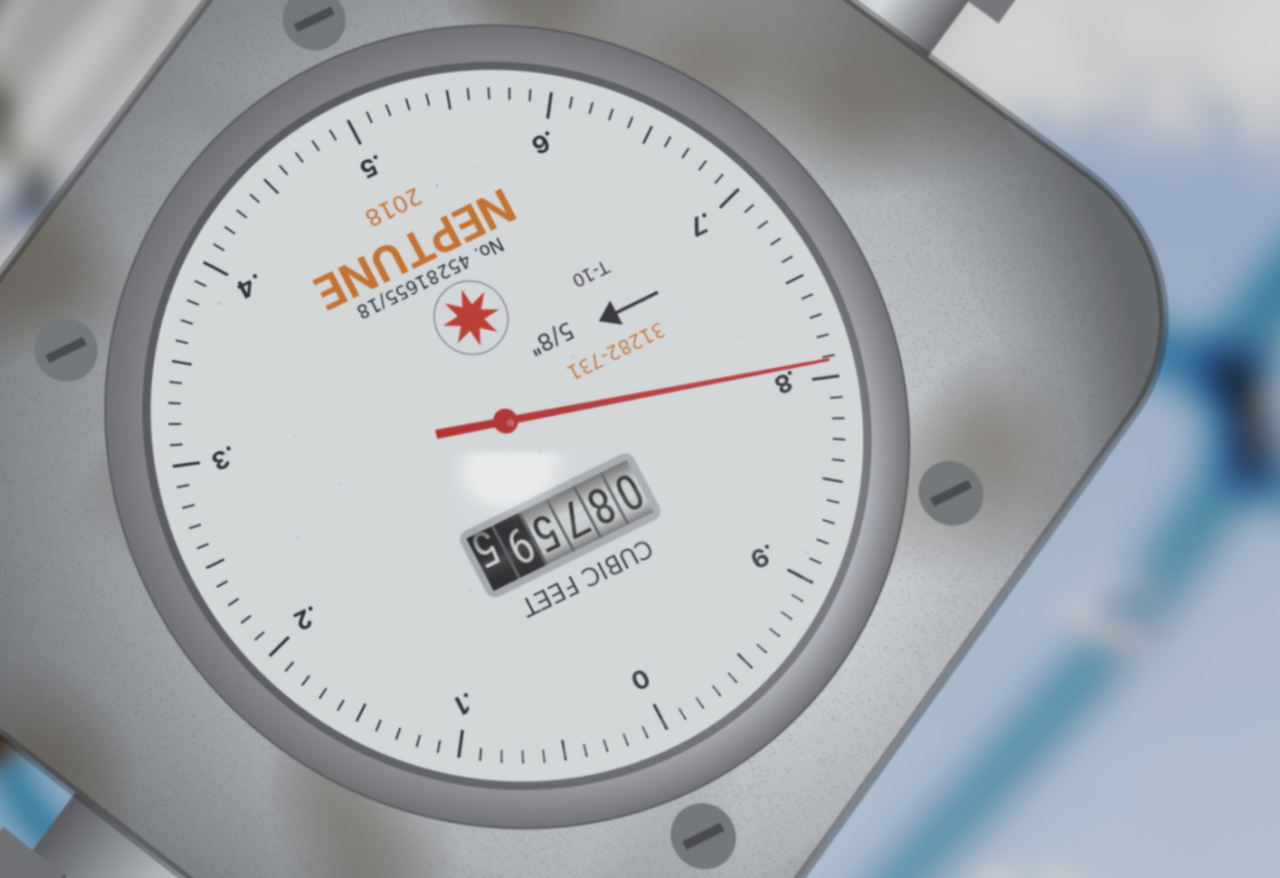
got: 87594.79 ft³
